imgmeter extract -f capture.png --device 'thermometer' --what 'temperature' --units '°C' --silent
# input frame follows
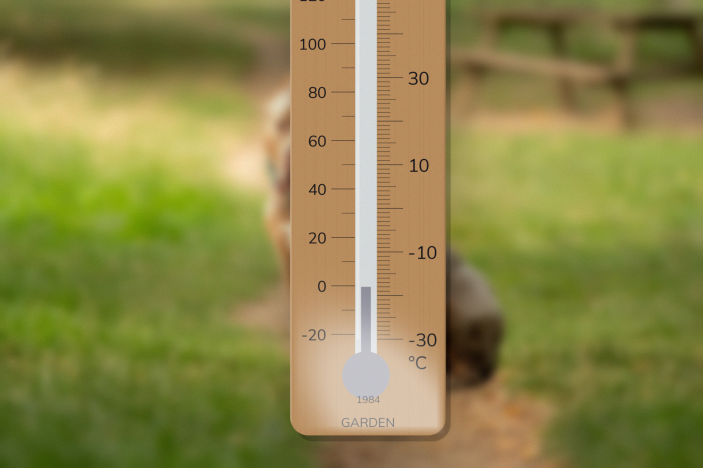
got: -18 °C
